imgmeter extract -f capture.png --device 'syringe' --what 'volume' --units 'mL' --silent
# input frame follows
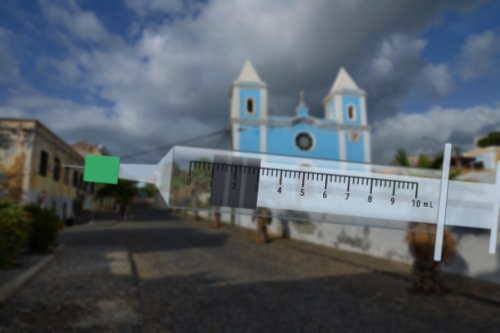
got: 1 mL
